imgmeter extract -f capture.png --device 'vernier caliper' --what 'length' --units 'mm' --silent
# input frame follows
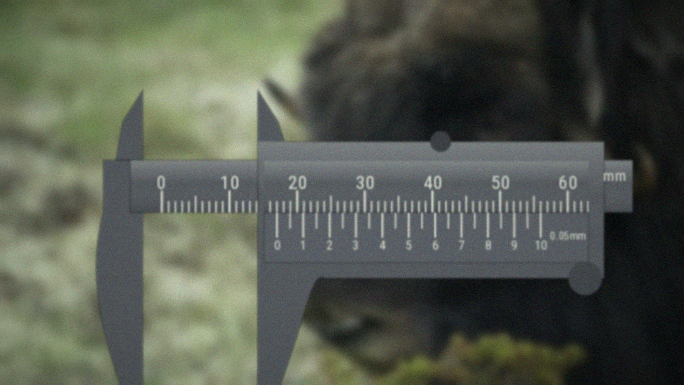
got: 17.0 mm
